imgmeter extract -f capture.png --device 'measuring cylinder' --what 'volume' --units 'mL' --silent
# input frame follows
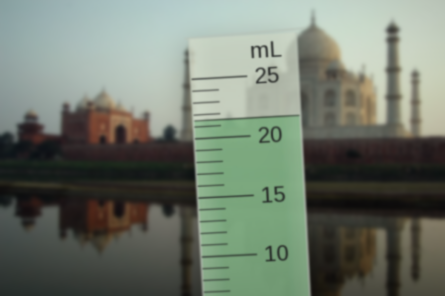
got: 21.5 mL
